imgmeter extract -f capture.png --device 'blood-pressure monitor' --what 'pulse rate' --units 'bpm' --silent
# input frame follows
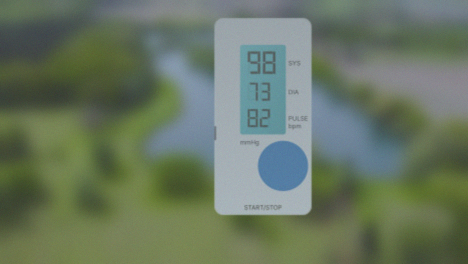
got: 82 bpm
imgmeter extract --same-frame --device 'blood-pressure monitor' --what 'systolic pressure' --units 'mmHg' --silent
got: 98 mmHg
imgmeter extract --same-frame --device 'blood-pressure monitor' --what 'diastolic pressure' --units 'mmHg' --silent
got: 73 mmHg
